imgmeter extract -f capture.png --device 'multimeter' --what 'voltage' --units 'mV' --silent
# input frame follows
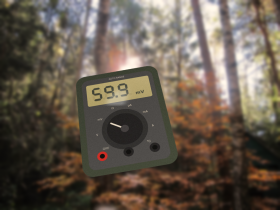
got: 59.9 mV
